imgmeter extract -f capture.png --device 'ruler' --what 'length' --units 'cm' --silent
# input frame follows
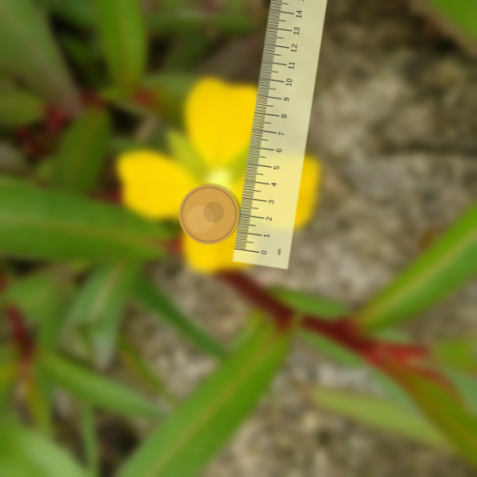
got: 3.5 cm
